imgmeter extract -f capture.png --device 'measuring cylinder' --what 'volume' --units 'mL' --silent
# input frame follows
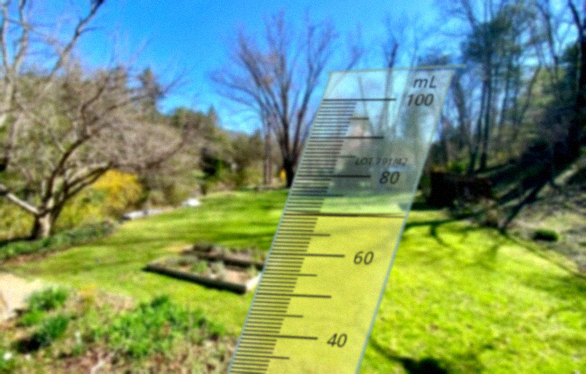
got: 70 mL
